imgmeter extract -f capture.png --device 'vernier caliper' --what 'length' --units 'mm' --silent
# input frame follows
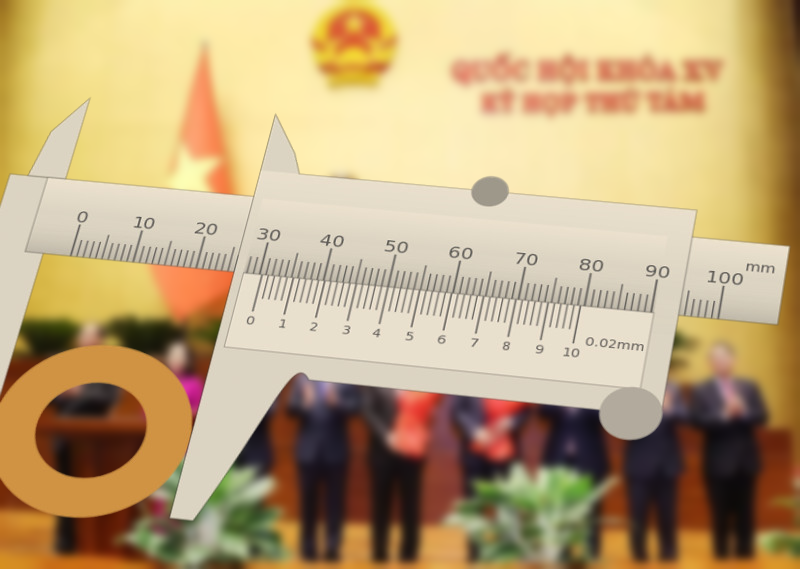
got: 30.4 mm
